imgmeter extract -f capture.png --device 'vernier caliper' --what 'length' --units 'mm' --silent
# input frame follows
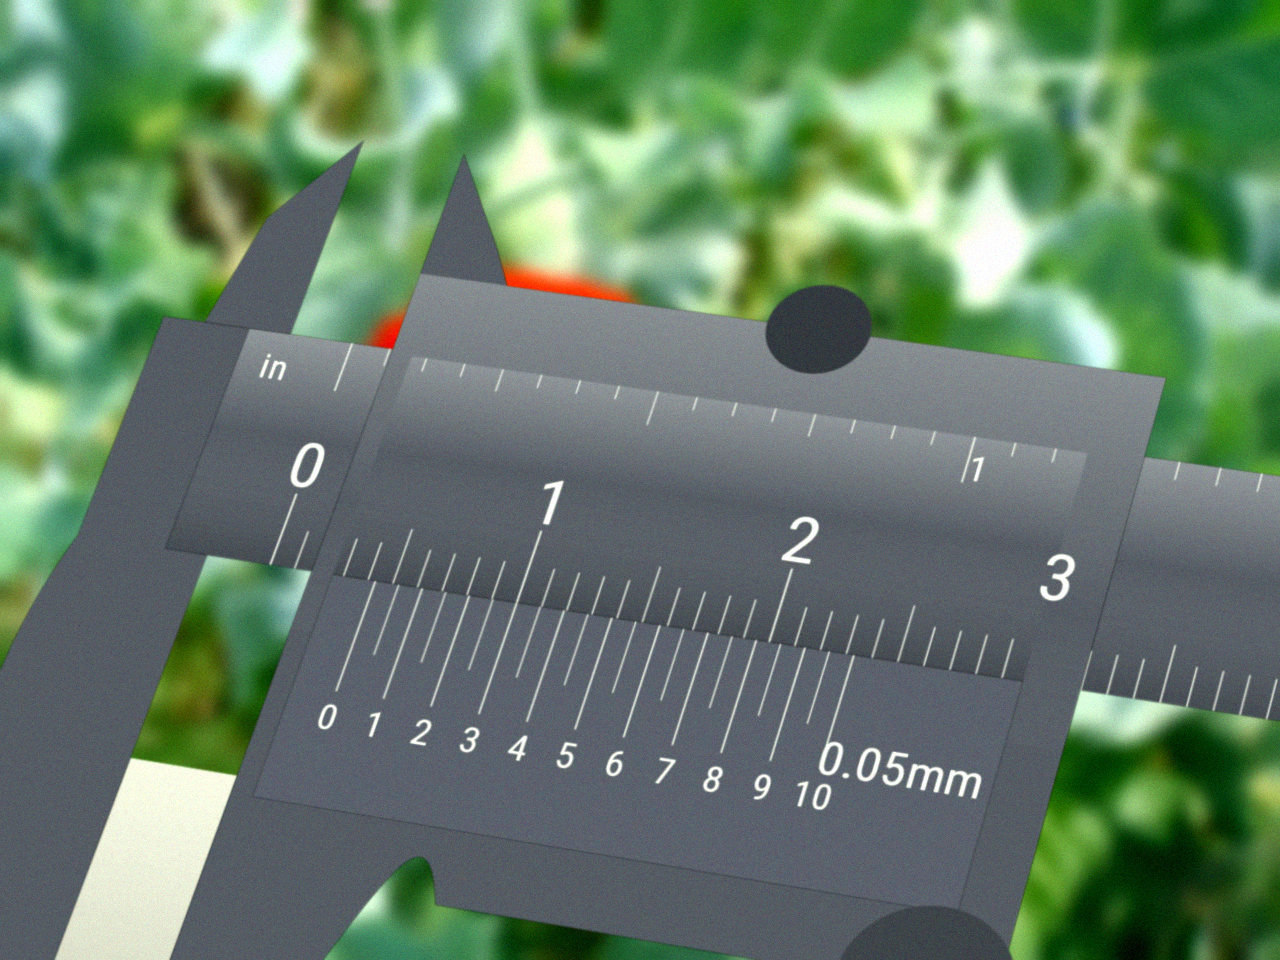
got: 4.3 mm
